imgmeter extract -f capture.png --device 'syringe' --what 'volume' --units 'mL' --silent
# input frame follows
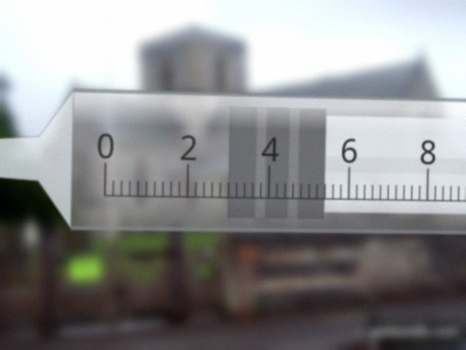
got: 3 mL
